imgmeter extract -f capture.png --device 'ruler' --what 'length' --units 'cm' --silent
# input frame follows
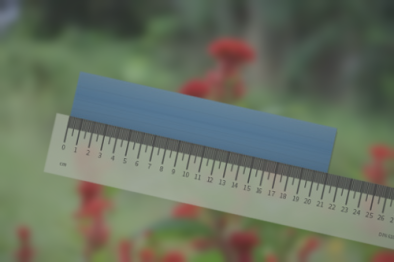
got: 21 cm
